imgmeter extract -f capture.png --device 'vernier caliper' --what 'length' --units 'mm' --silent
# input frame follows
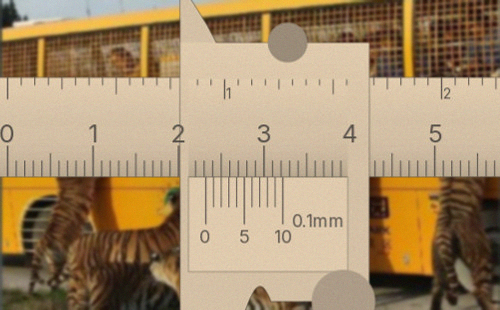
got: 23.2 mm
